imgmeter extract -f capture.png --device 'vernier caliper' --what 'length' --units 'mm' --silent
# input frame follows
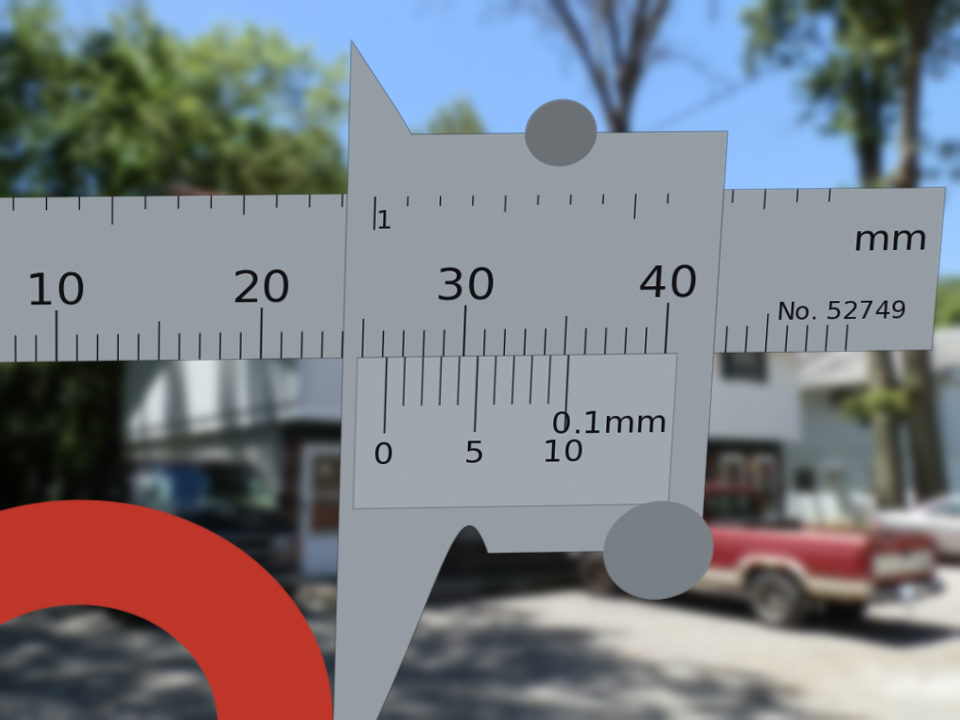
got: 26.2 mm
